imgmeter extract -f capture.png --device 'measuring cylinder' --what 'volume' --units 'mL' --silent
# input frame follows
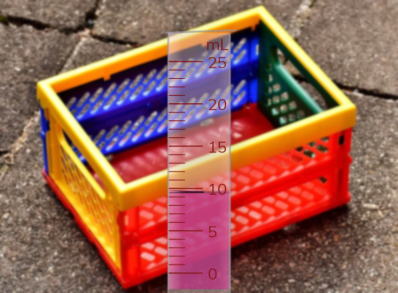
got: 9.5 mL
